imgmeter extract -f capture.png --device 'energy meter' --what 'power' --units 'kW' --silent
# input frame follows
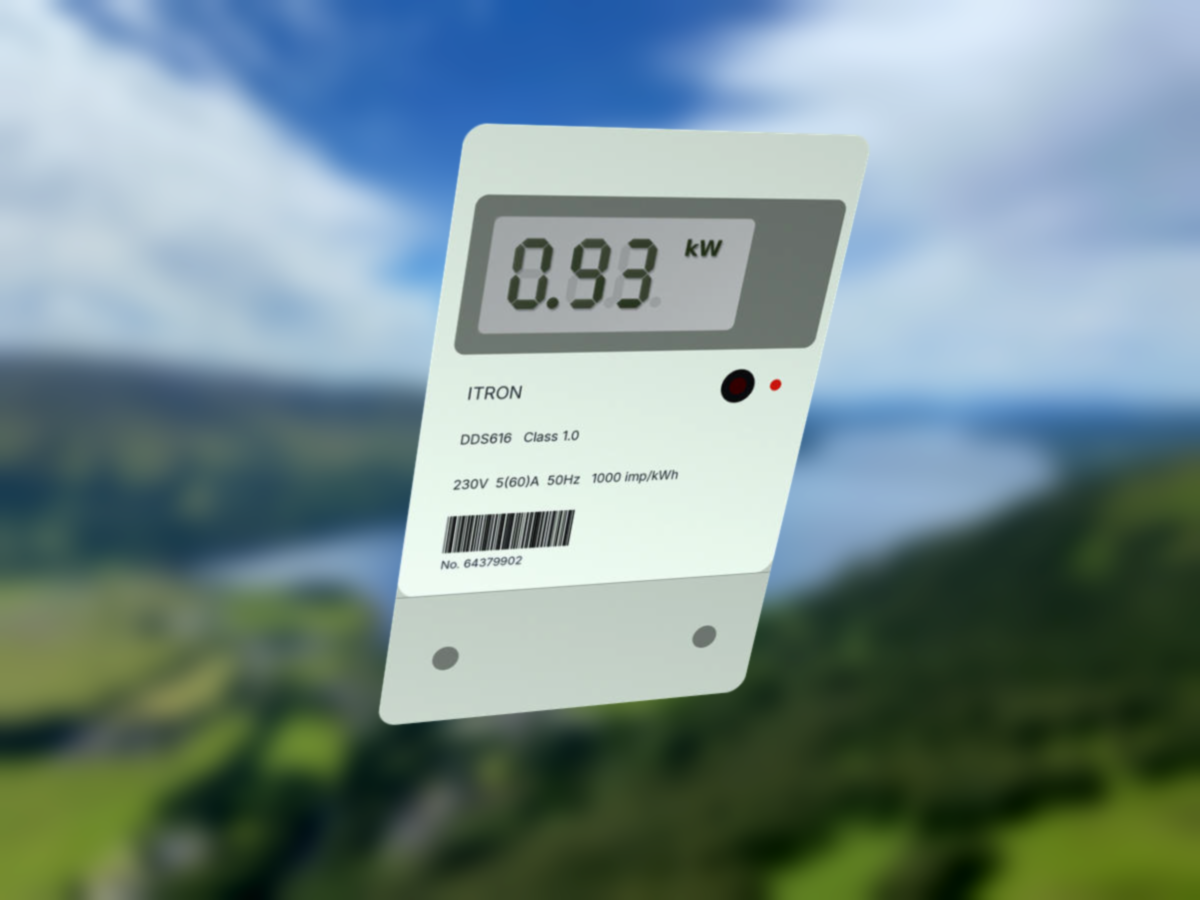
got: 0.93 kW
